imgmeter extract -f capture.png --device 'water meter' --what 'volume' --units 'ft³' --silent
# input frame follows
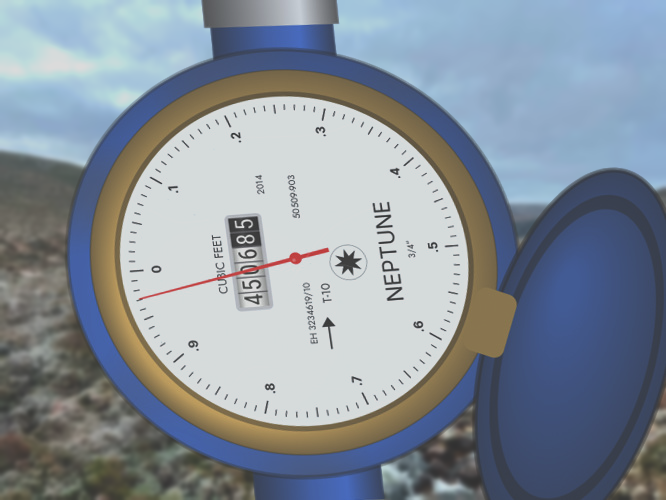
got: 450684.97 ft³
